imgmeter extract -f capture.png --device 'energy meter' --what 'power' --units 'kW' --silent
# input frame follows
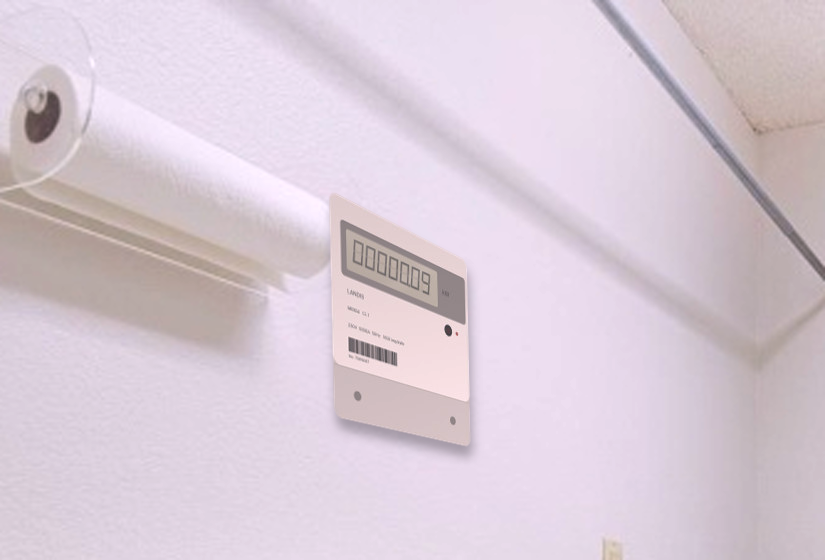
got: 0.09 kW
